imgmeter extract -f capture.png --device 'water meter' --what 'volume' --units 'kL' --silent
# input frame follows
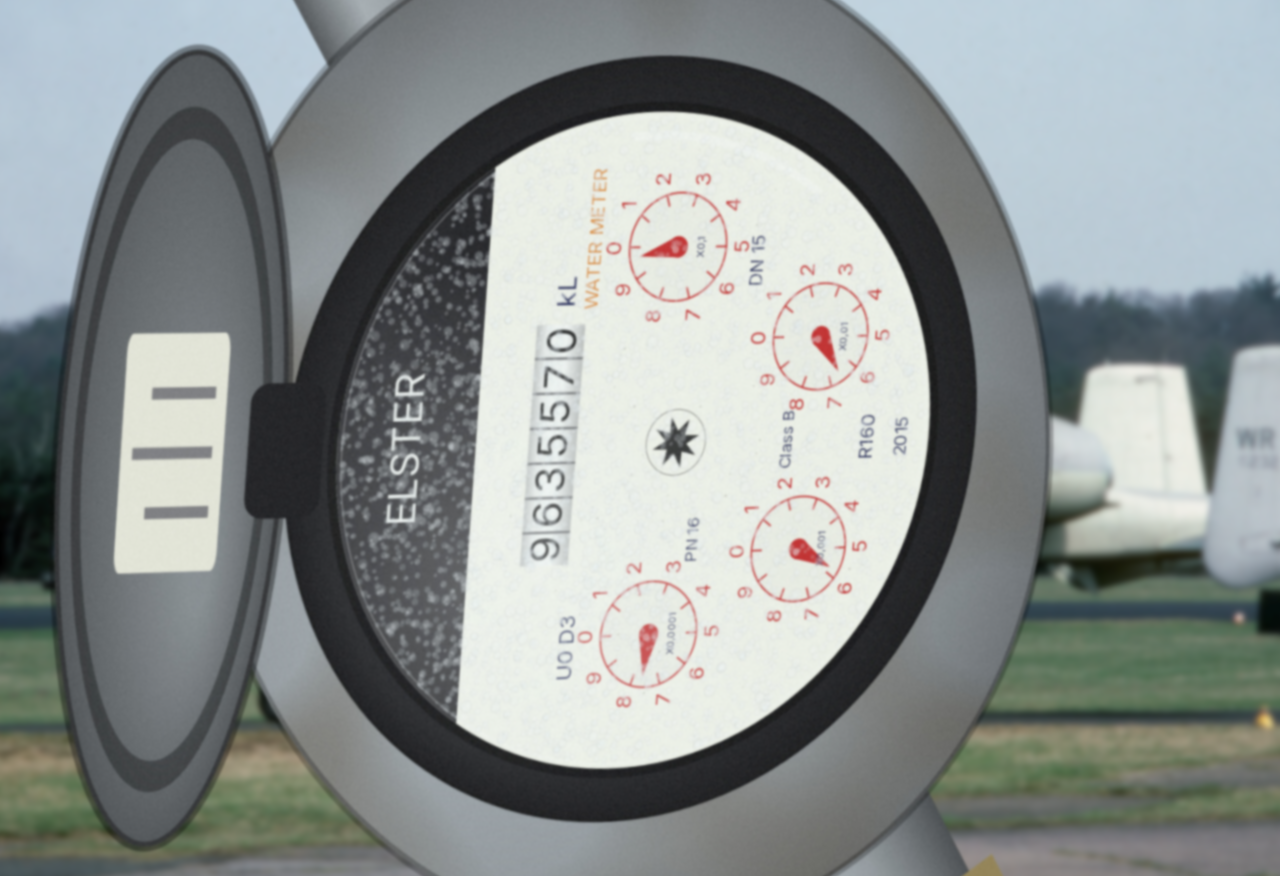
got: 9635569.9657 kL
